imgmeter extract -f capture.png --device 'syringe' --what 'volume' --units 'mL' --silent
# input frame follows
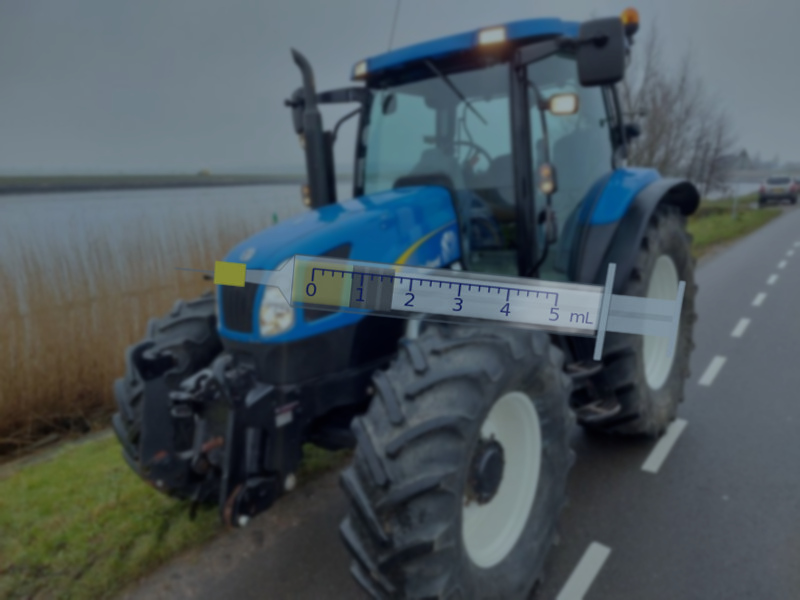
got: 0.8 mL
